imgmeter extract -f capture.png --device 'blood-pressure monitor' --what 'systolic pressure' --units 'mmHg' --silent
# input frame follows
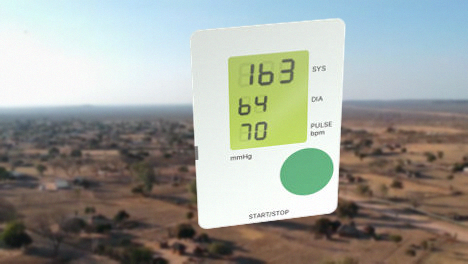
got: 163 mmHg
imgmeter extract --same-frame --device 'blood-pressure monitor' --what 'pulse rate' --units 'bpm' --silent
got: 70 bpm
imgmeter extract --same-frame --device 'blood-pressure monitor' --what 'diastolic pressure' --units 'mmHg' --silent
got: 64 mmHg
